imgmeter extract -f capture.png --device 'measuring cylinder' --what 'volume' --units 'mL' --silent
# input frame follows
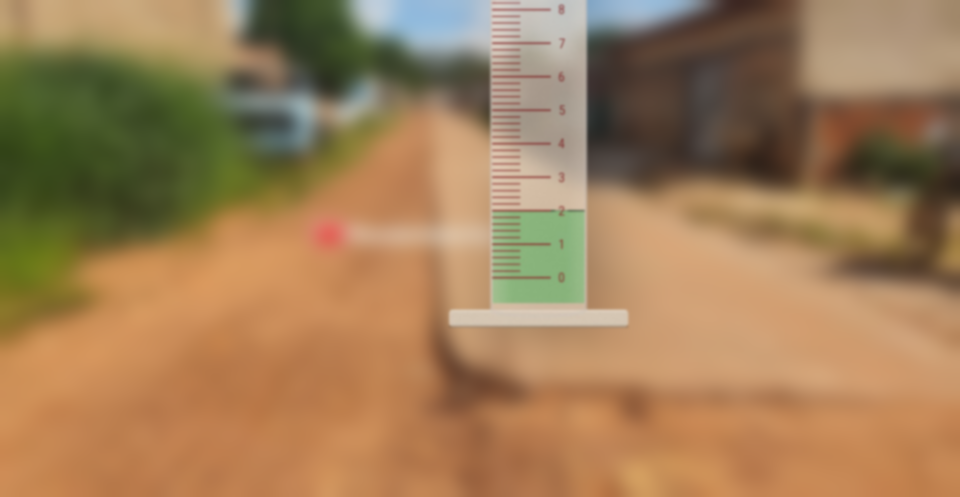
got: 2 mL
